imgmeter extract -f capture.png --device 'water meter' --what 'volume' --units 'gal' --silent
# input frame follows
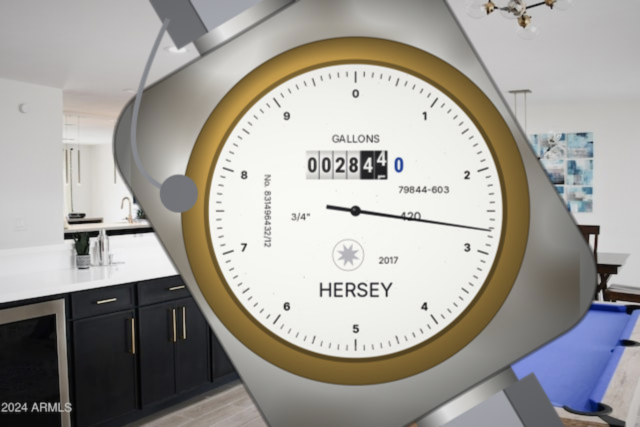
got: 28442.7 gal
